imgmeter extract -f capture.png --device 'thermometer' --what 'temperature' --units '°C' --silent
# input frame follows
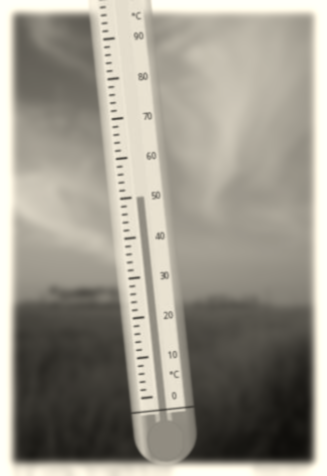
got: 50 °C
